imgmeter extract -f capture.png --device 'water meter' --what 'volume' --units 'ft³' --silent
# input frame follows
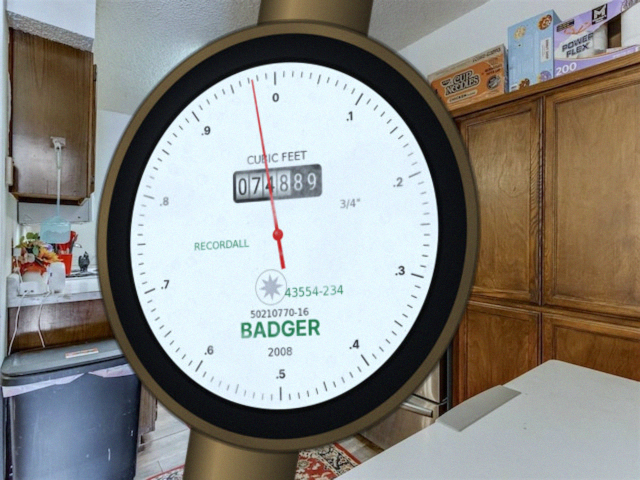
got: 74888.97 ft³
